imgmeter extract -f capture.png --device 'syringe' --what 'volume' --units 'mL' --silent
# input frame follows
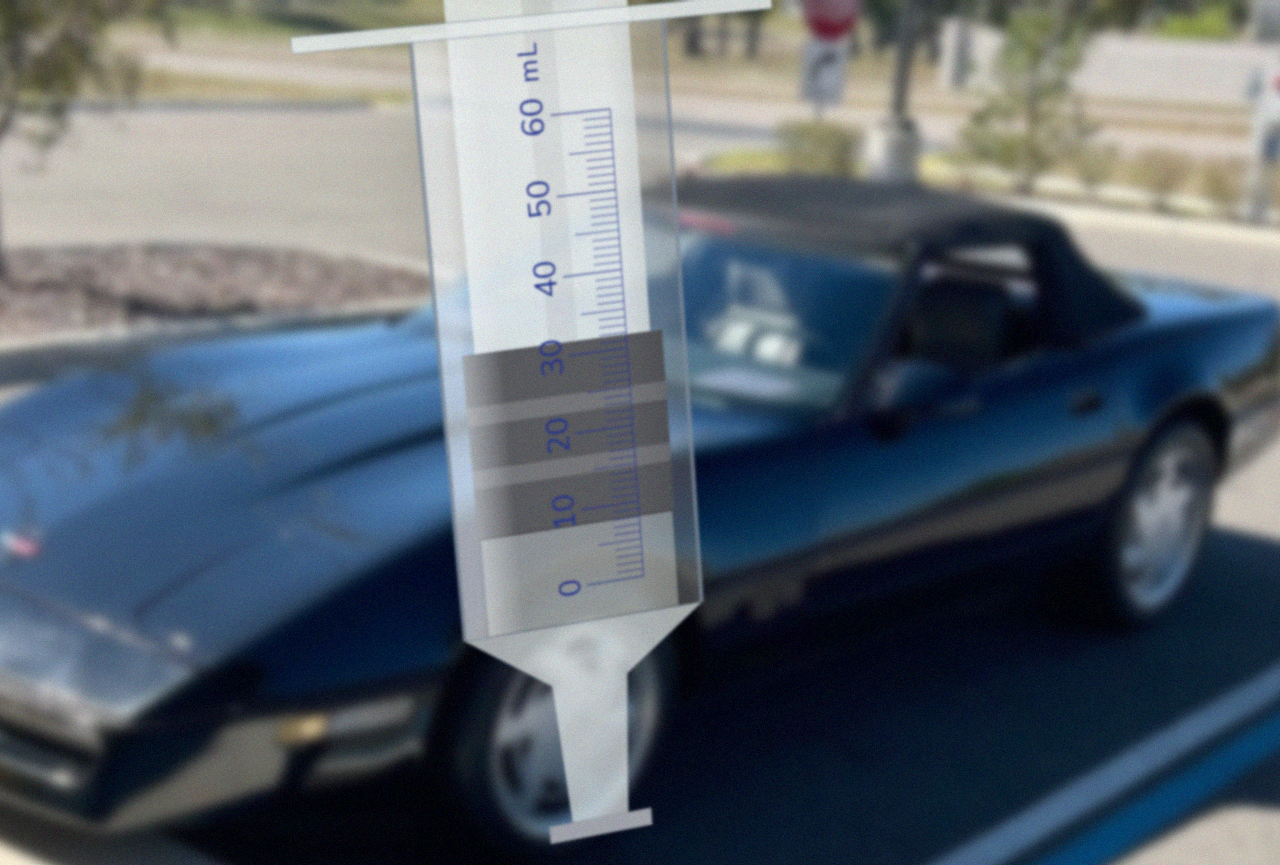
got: 8 mL
